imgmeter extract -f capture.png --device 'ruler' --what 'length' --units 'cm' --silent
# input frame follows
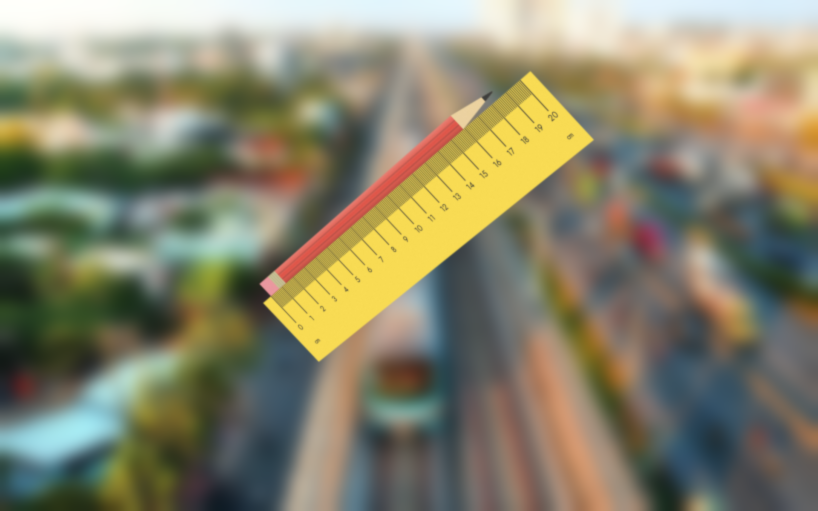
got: 18.5 cm
